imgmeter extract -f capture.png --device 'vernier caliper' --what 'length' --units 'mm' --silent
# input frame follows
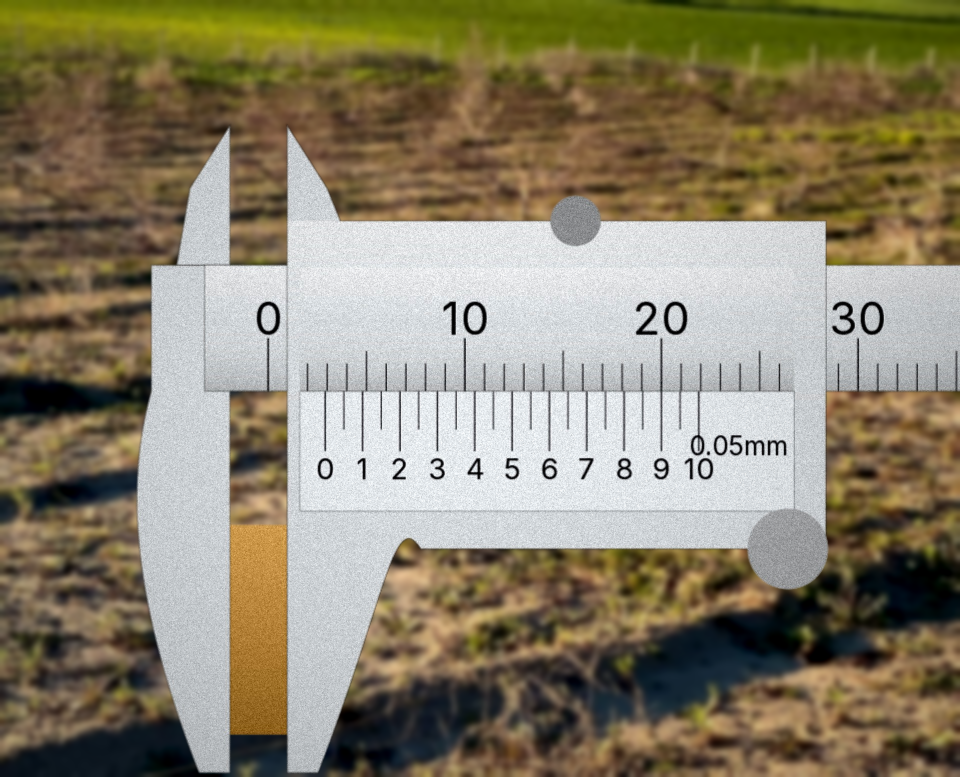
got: 2.9 mm
